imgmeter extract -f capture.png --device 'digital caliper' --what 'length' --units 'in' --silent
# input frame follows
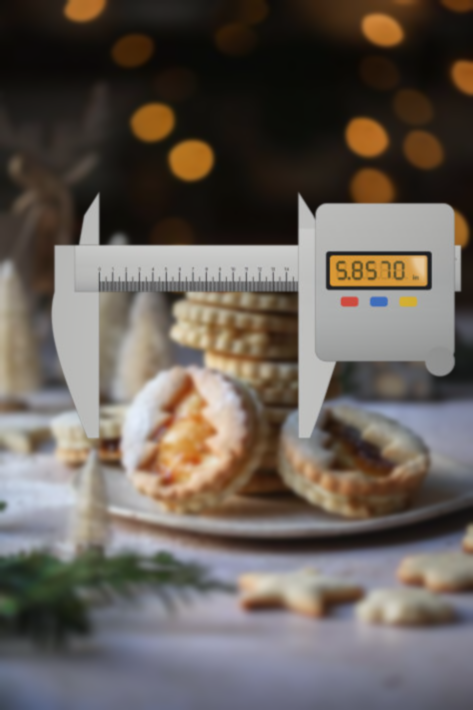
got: 5.8570 in
